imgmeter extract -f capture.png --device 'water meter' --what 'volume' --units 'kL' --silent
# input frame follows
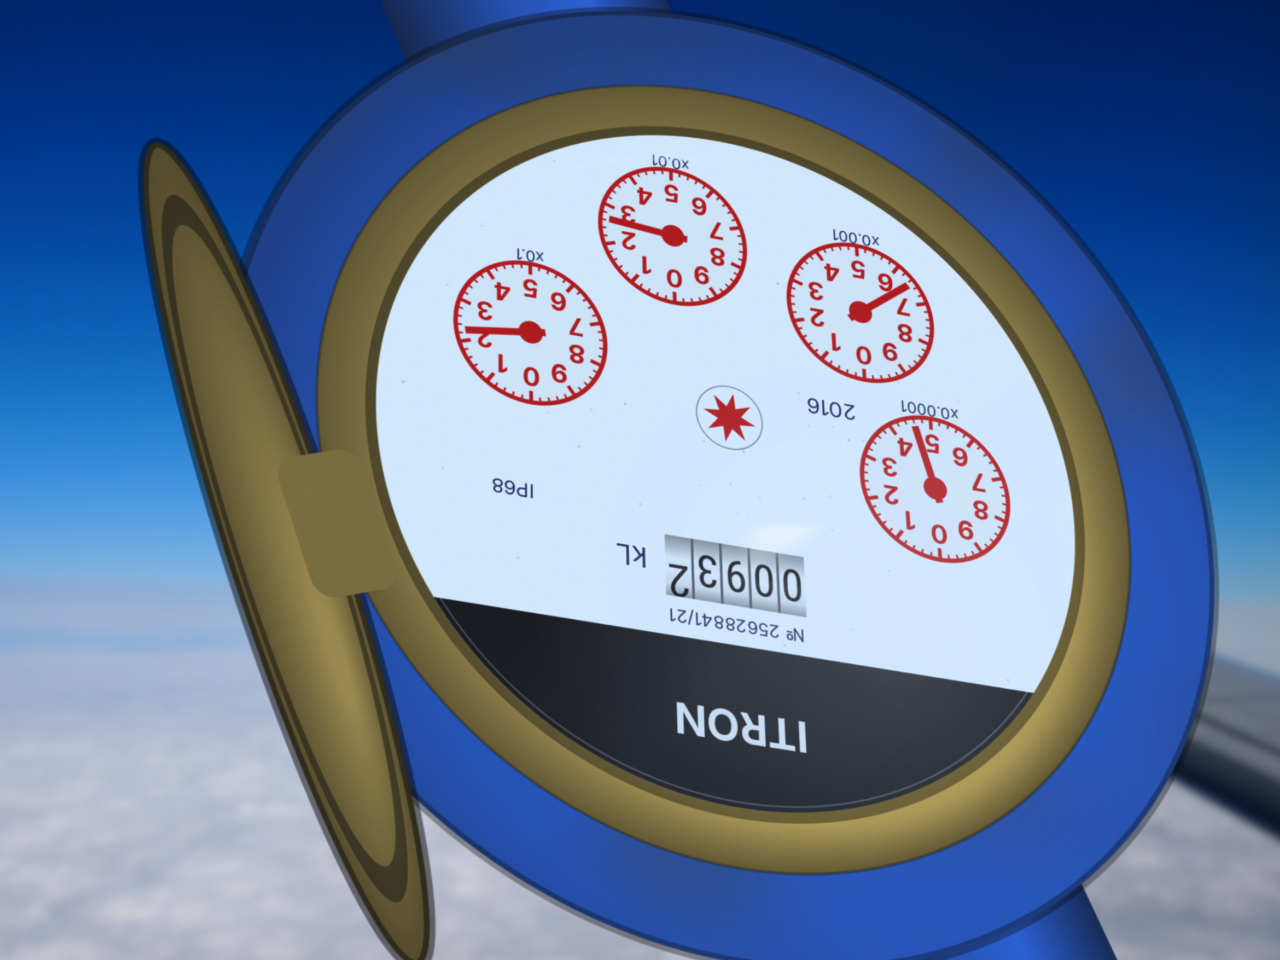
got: 932.2264 kL
